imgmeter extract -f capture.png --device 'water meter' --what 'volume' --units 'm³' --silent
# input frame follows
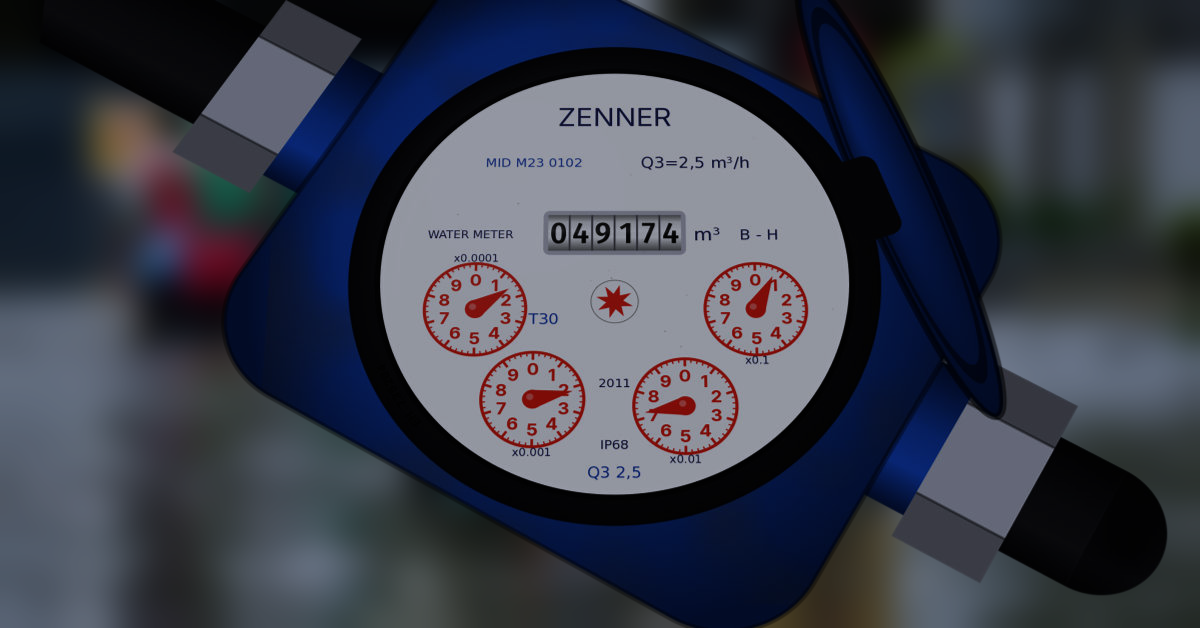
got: 49174.0721 m³
